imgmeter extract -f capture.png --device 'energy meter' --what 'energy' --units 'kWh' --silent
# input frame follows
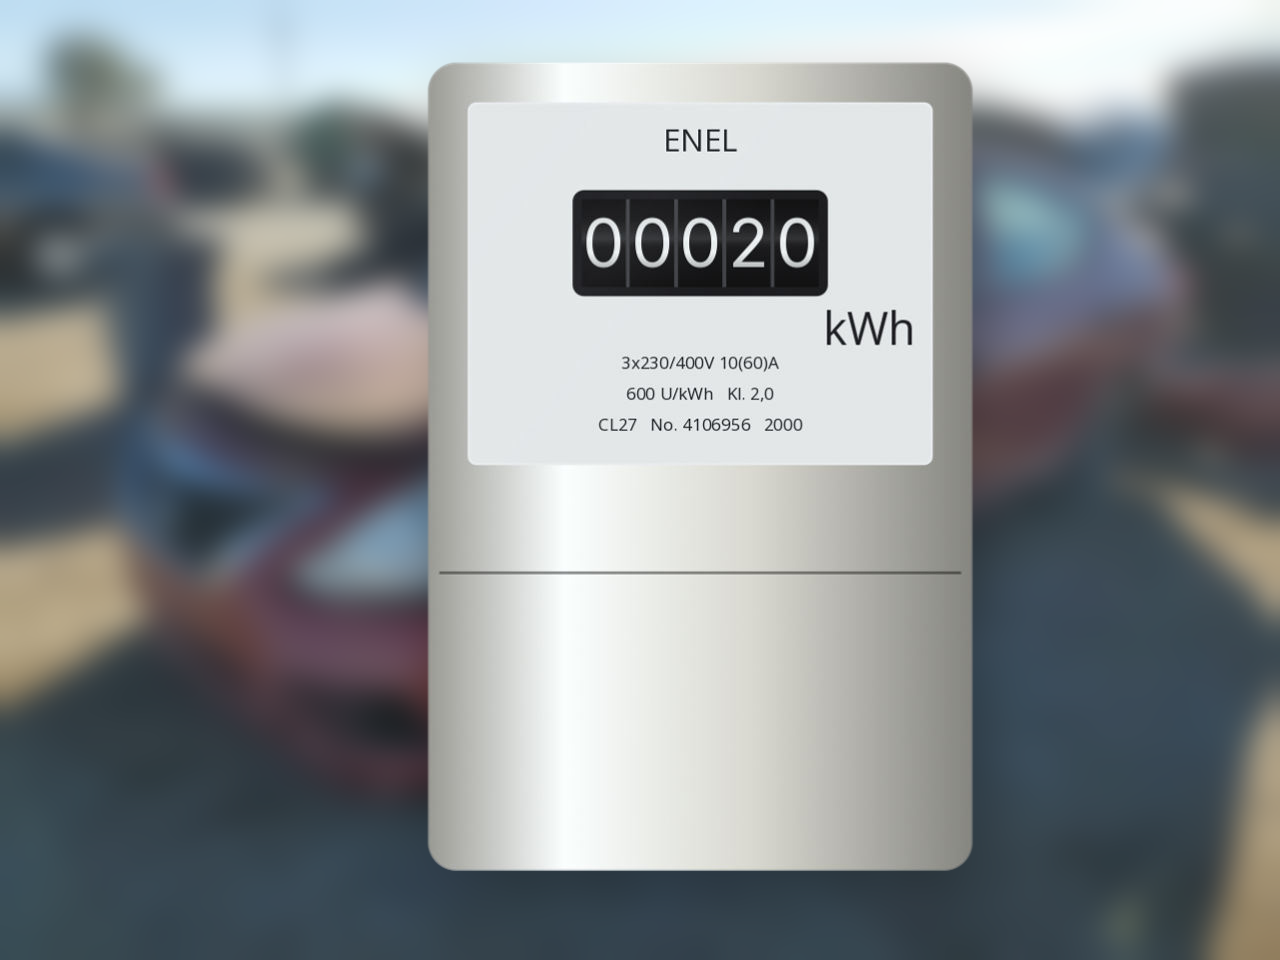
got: 20 kWh
